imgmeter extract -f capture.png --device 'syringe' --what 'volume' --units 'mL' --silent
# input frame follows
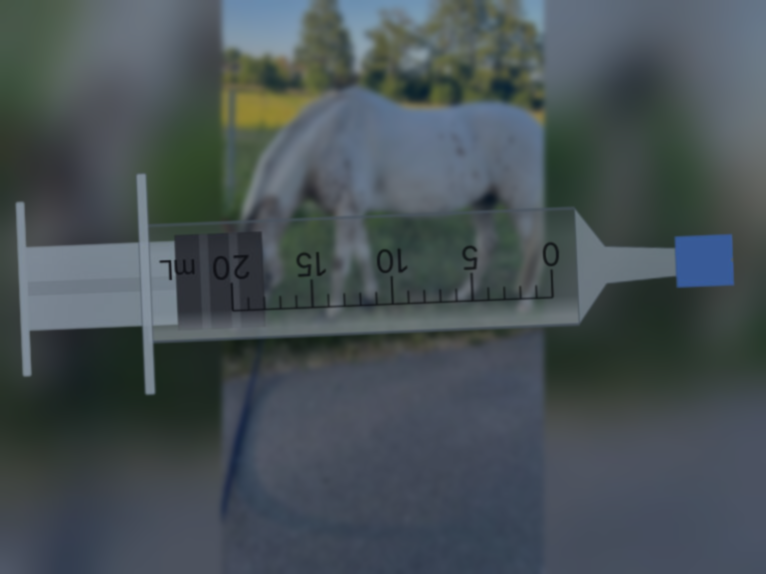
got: 18 mL
